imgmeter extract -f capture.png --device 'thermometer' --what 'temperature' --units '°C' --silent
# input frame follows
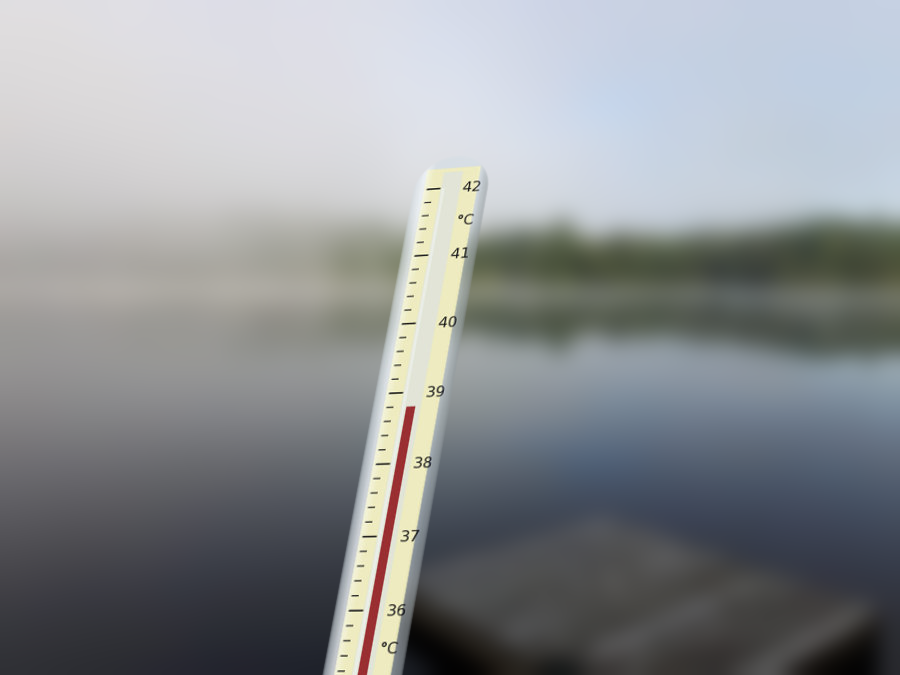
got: 38.8 °C
